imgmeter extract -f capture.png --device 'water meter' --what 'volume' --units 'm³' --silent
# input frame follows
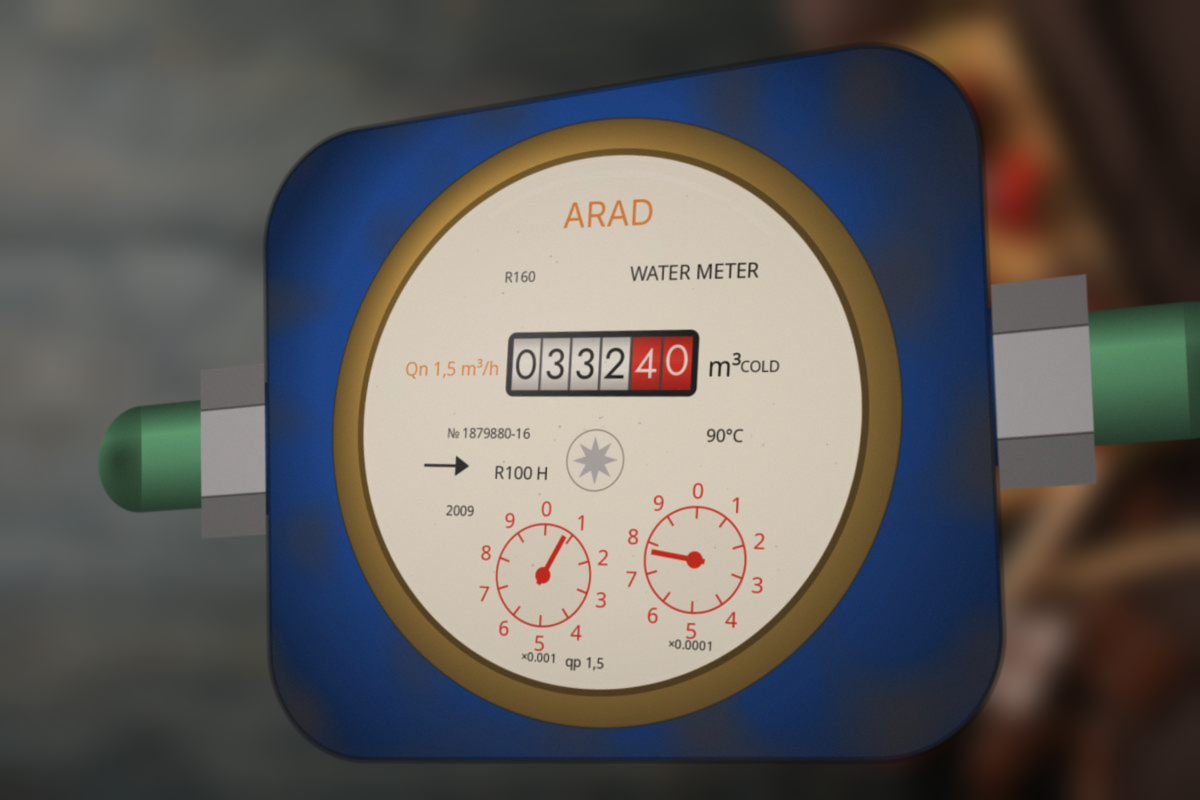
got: 332.4007 m³
